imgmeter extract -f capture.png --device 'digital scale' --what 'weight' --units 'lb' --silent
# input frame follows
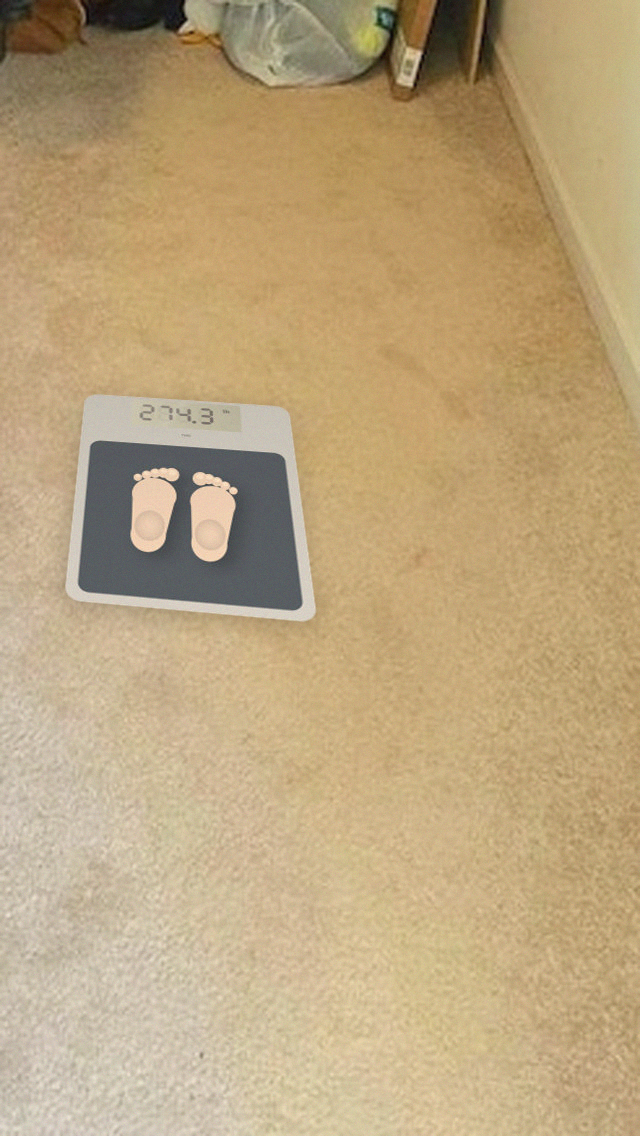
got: 274.3 lb
